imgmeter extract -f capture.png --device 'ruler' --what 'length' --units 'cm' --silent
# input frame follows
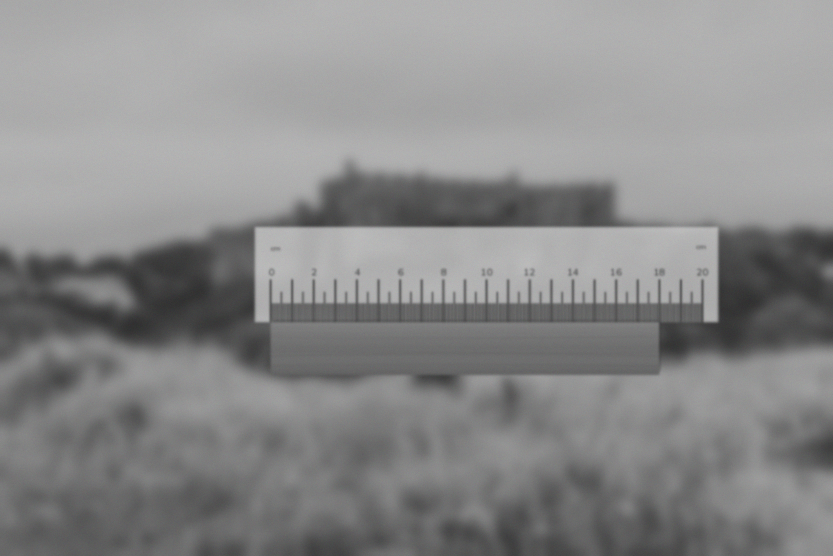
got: 18 cm
